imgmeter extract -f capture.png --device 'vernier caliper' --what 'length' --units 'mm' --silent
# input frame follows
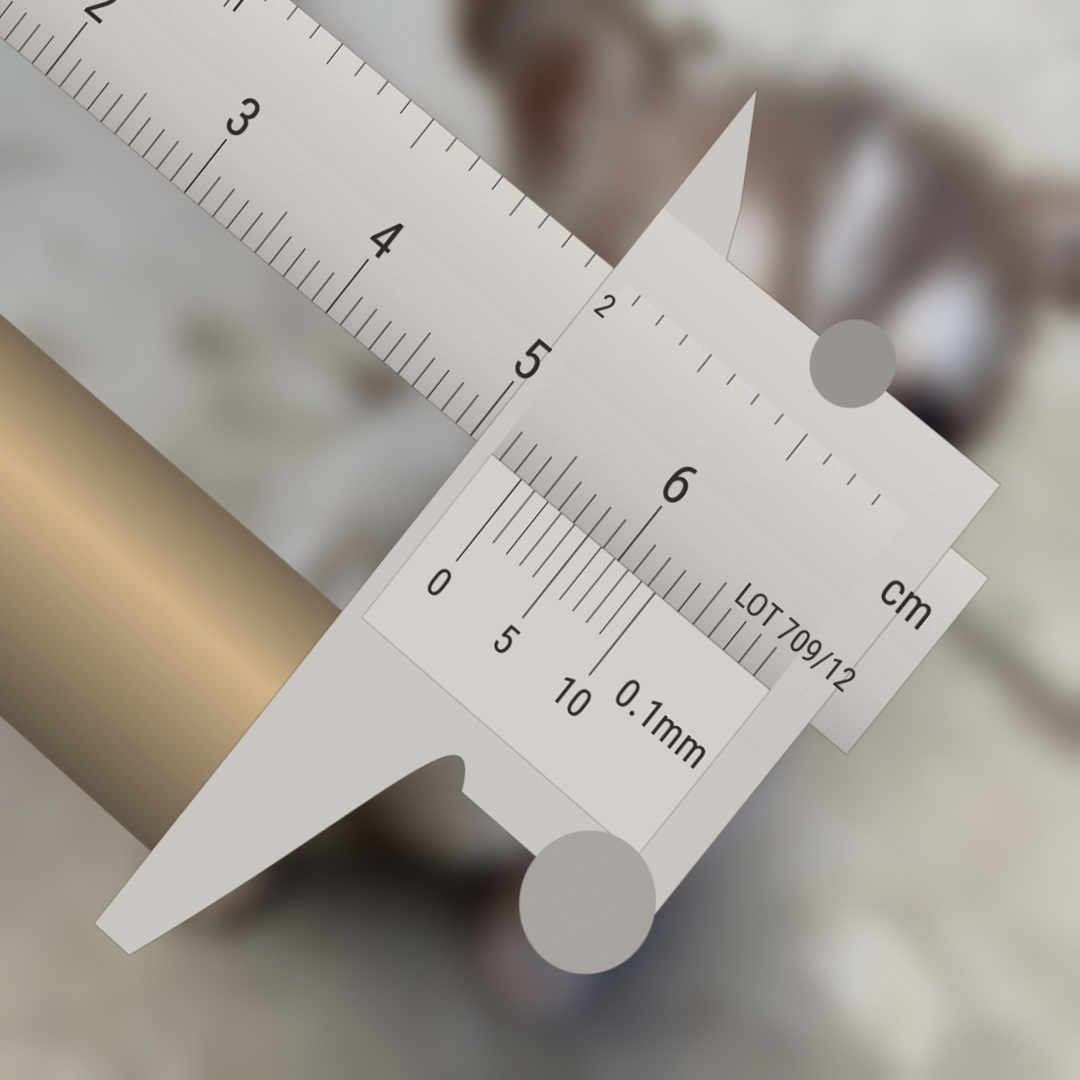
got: 53.5 mm
